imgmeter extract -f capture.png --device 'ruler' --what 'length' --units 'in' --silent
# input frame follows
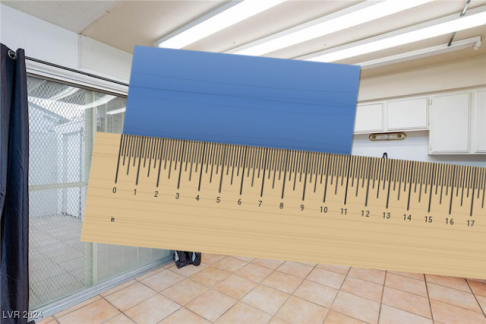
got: 11 in
